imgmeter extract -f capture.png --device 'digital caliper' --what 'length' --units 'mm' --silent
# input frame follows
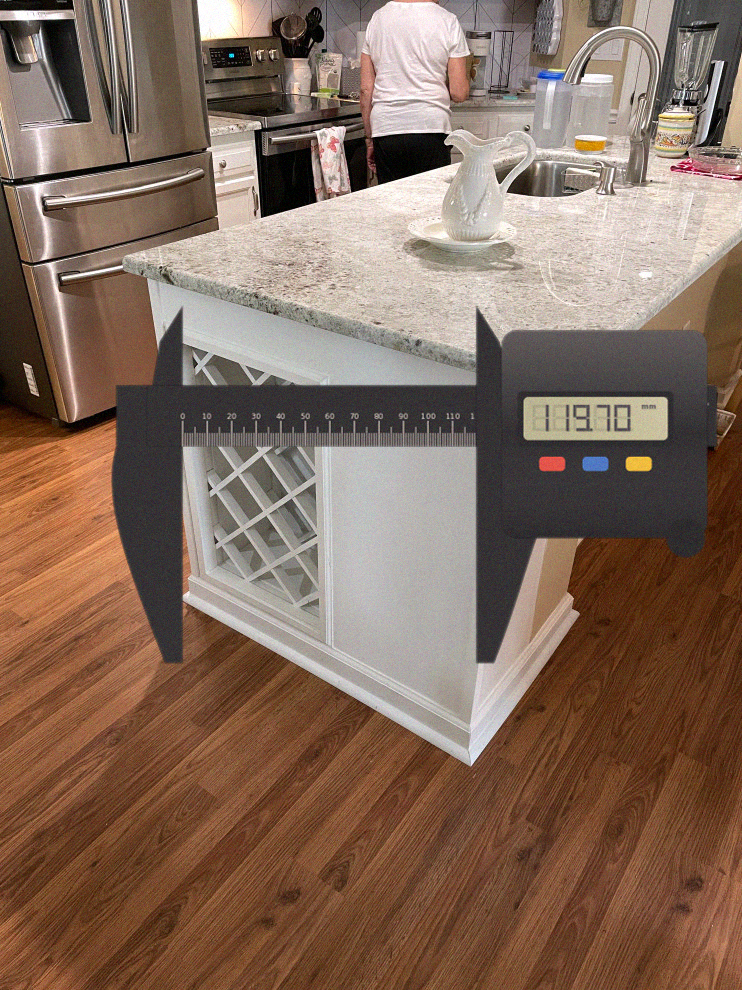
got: 119.70 mm
